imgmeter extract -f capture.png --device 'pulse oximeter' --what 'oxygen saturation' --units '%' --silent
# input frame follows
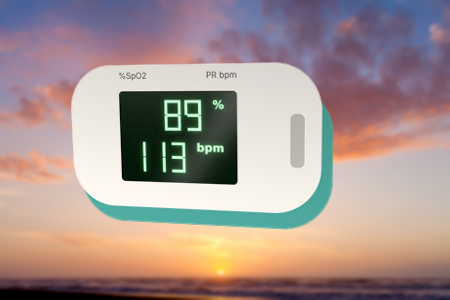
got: 89 %
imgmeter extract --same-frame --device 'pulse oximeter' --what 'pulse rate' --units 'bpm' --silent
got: 113 bpm
